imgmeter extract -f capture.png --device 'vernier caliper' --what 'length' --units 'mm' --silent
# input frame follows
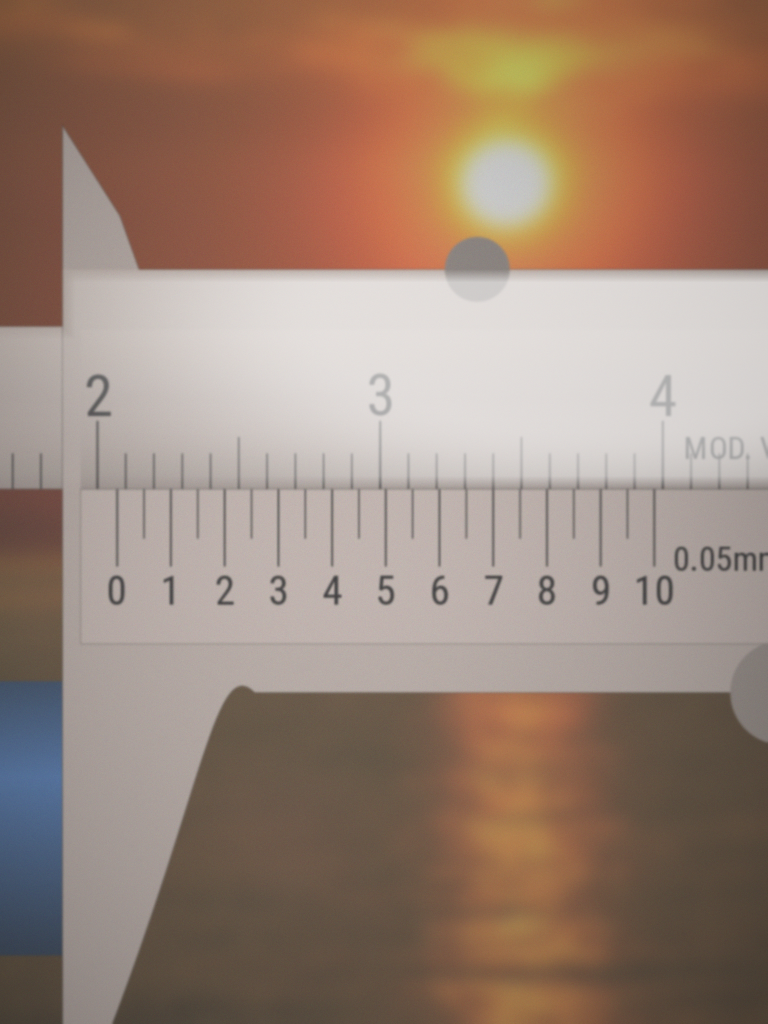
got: 20.7 mm
